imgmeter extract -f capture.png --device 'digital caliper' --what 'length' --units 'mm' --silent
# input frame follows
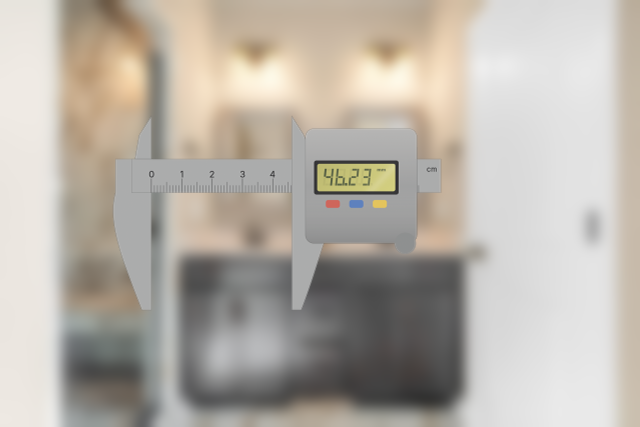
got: 46.23 mm
